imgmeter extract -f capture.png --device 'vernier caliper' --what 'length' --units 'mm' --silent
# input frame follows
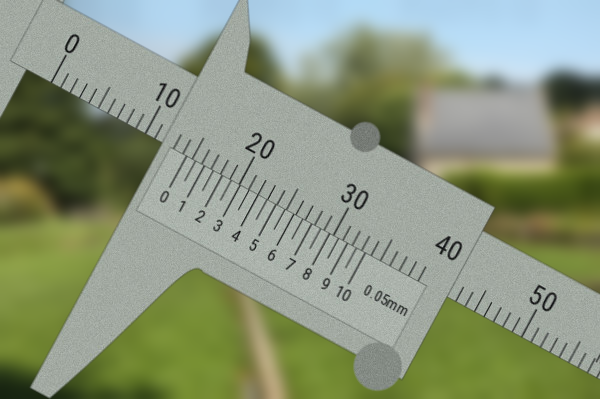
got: 14.4 mm
